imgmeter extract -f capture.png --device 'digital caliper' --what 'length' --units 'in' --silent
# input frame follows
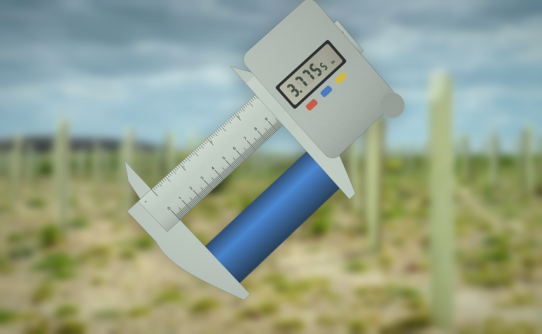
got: 3.7755 in
